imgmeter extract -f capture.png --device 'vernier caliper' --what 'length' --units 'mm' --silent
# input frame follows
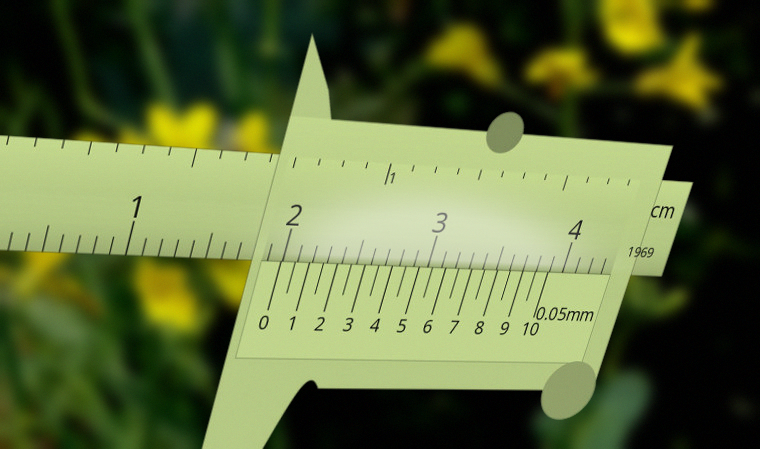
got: 19.9 mm
